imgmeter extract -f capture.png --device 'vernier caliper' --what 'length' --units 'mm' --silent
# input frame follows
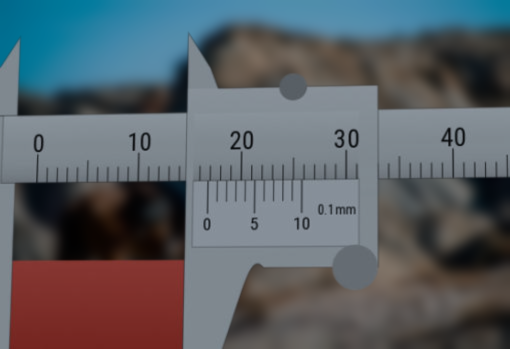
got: 16.8 mm
